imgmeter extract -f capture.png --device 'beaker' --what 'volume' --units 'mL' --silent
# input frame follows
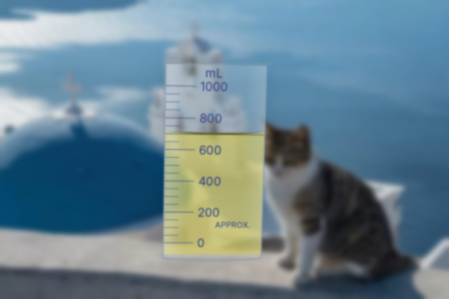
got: 700 mL
